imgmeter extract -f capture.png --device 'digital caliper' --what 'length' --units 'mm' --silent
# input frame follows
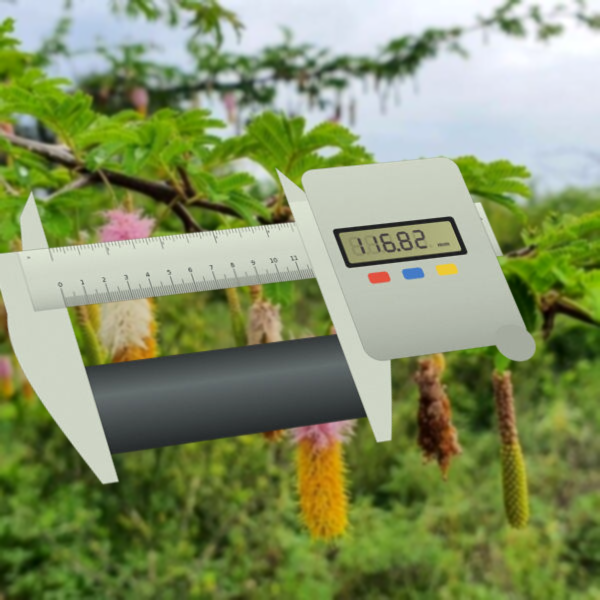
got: 116.82 mm
